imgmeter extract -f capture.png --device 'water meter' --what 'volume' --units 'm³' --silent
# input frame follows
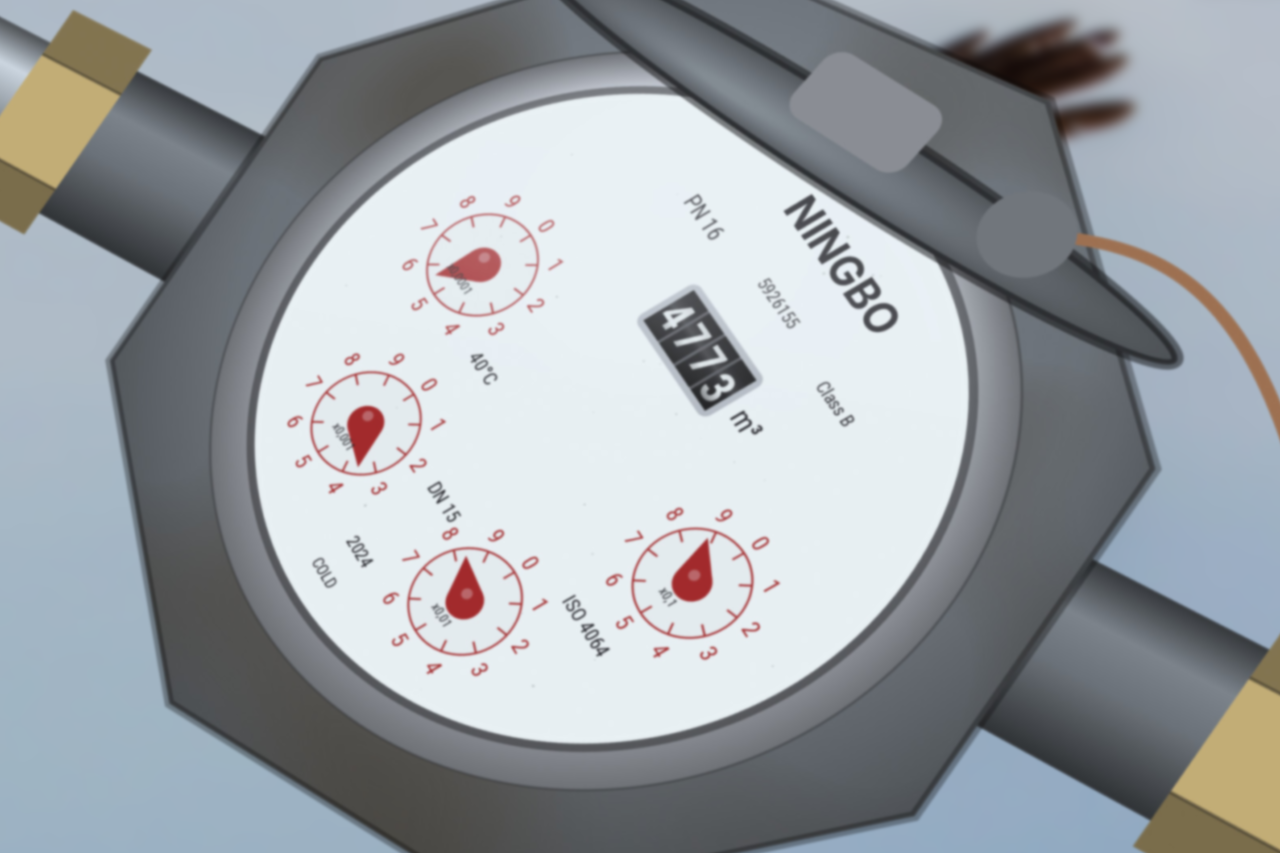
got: 4772.8835 m³
